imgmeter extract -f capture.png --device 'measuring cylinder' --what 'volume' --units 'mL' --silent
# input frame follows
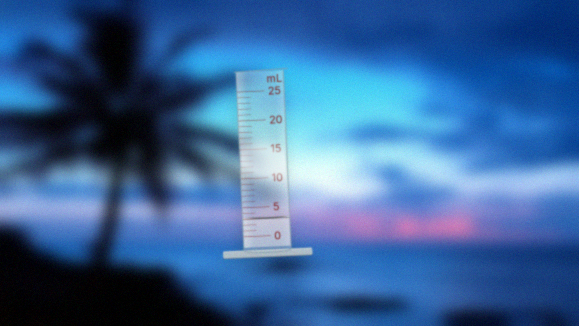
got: 3 mL
